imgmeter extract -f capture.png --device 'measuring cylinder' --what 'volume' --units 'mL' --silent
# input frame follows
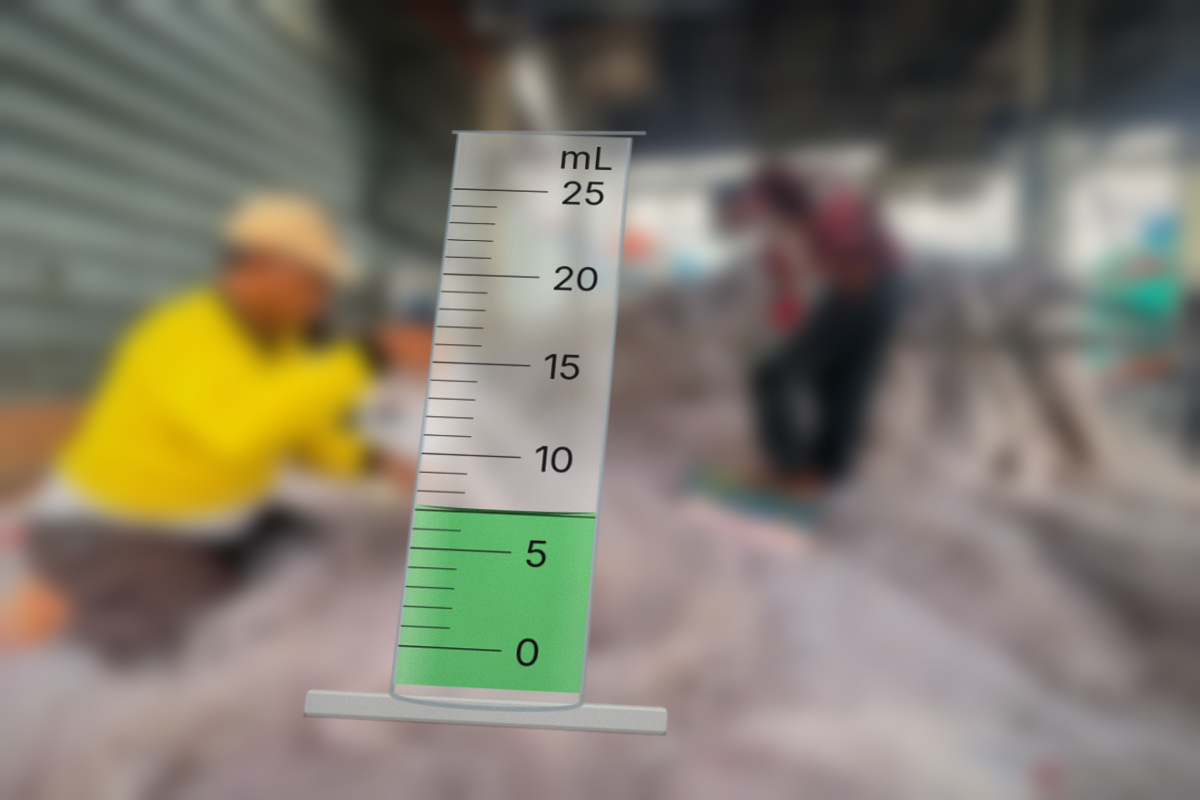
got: 7 mL
